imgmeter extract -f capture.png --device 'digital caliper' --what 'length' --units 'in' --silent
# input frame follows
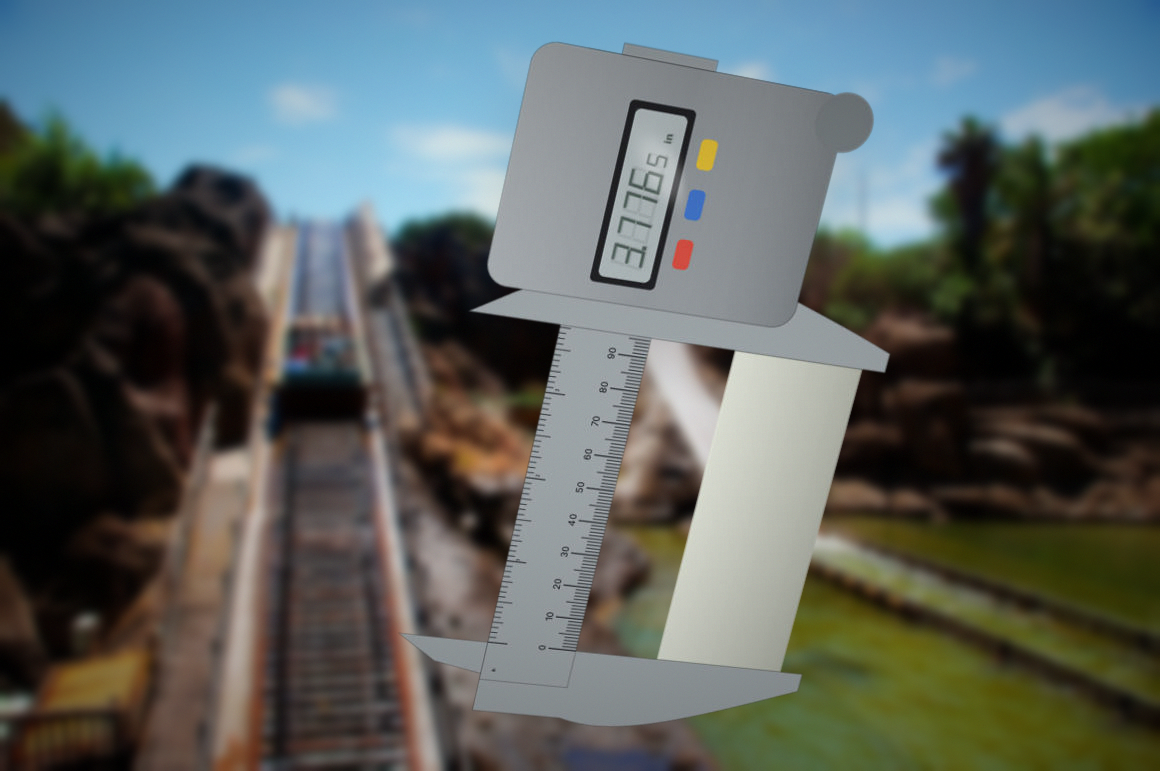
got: 3.7765 in
